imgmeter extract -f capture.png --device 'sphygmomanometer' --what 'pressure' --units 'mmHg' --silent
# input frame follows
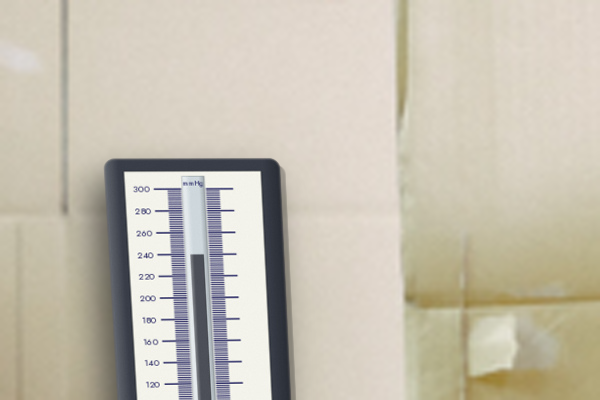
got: 240 mmHg
